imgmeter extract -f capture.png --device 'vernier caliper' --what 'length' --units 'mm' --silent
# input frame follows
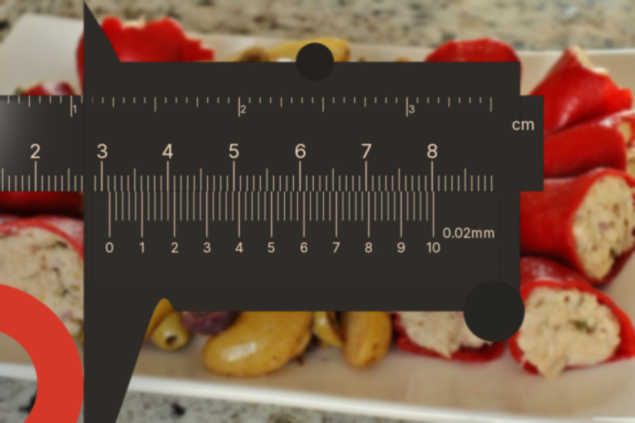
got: 31.2 mm
